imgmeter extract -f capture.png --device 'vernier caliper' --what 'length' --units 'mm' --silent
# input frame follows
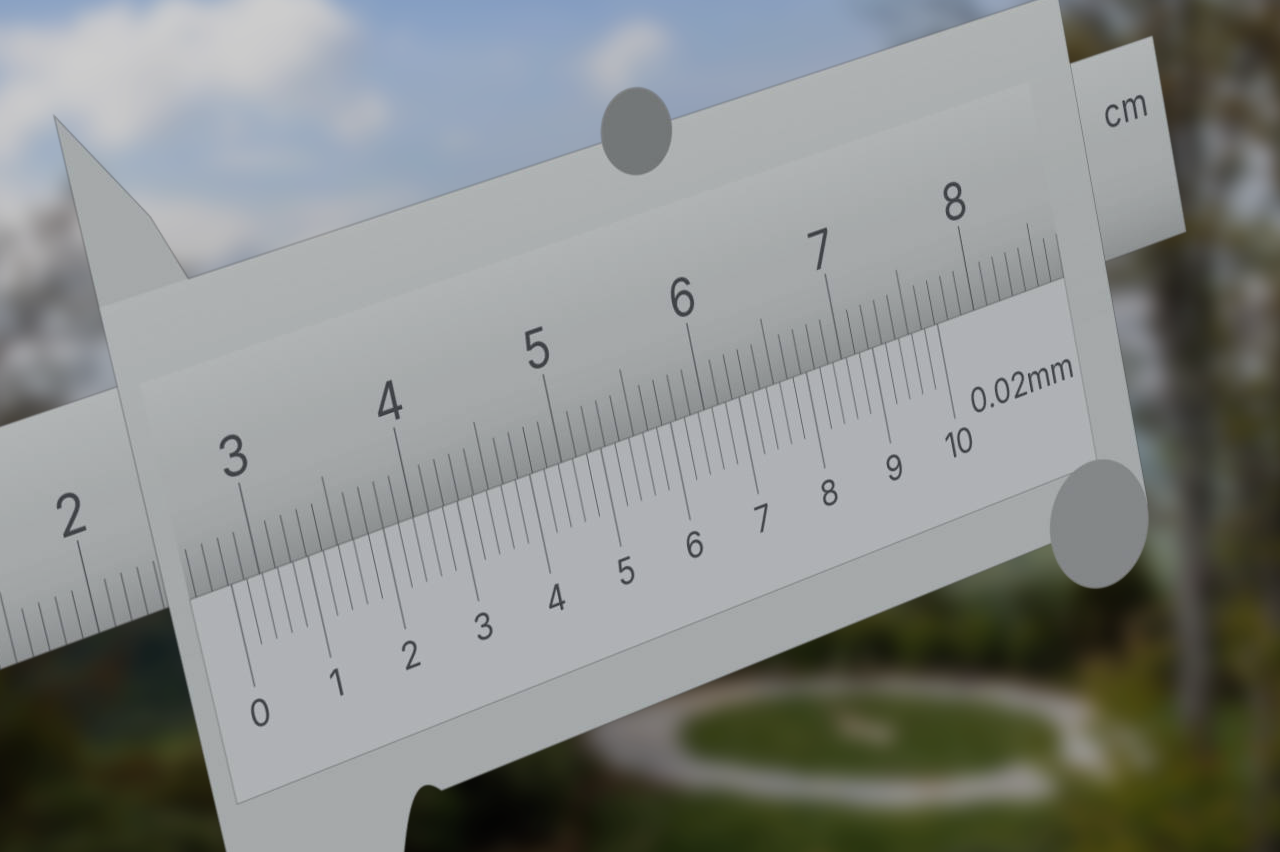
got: 28.2 mm
